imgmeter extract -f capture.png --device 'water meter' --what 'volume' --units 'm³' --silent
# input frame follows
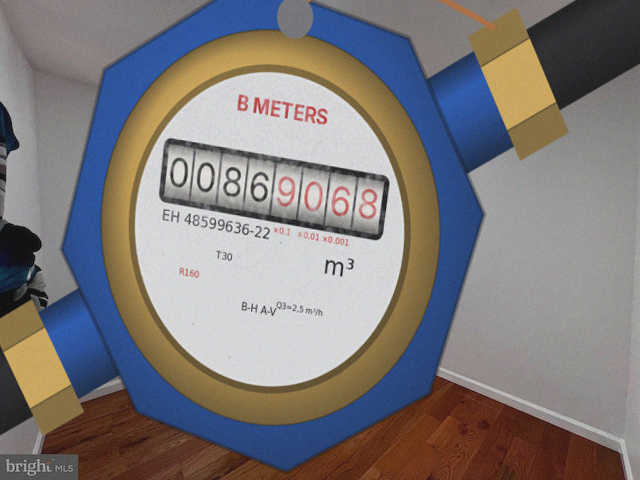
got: 86.9068 m³
